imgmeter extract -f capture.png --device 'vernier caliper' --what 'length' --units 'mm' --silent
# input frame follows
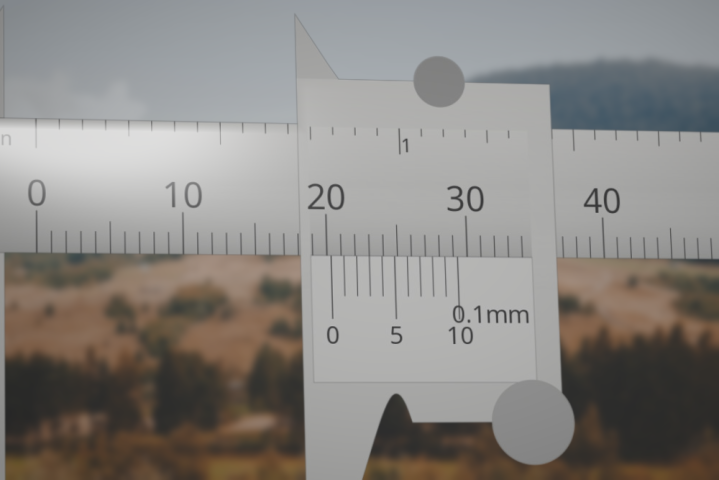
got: 20.3 mm
